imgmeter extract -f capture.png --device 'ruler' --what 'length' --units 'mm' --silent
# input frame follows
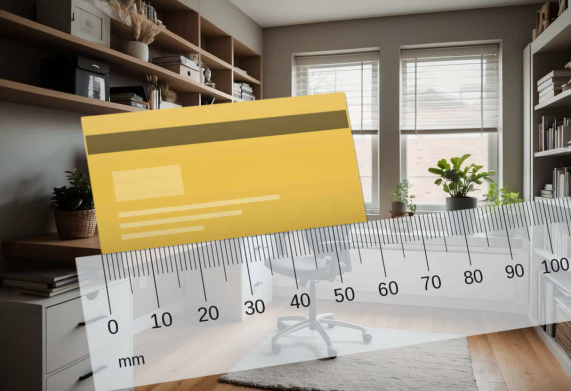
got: 58 mm
